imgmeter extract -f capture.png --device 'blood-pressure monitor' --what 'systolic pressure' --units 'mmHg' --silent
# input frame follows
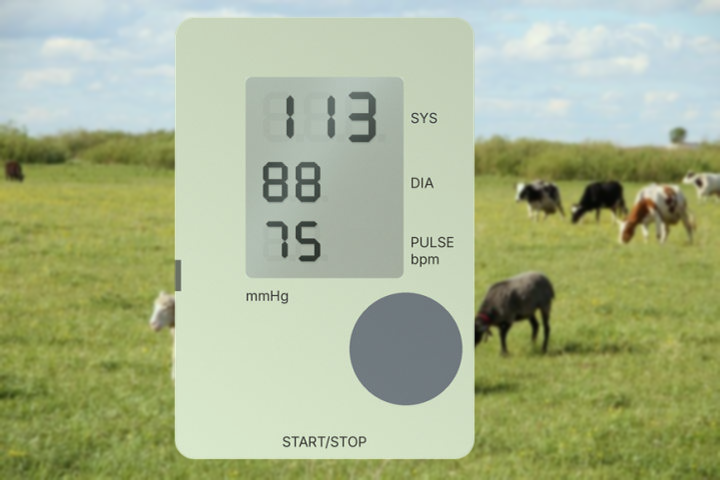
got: 113 mmHg
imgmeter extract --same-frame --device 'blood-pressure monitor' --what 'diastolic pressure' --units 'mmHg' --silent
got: 88 mmHg
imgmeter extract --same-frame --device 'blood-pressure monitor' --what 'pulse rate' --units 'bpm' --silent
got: 75 bpm
